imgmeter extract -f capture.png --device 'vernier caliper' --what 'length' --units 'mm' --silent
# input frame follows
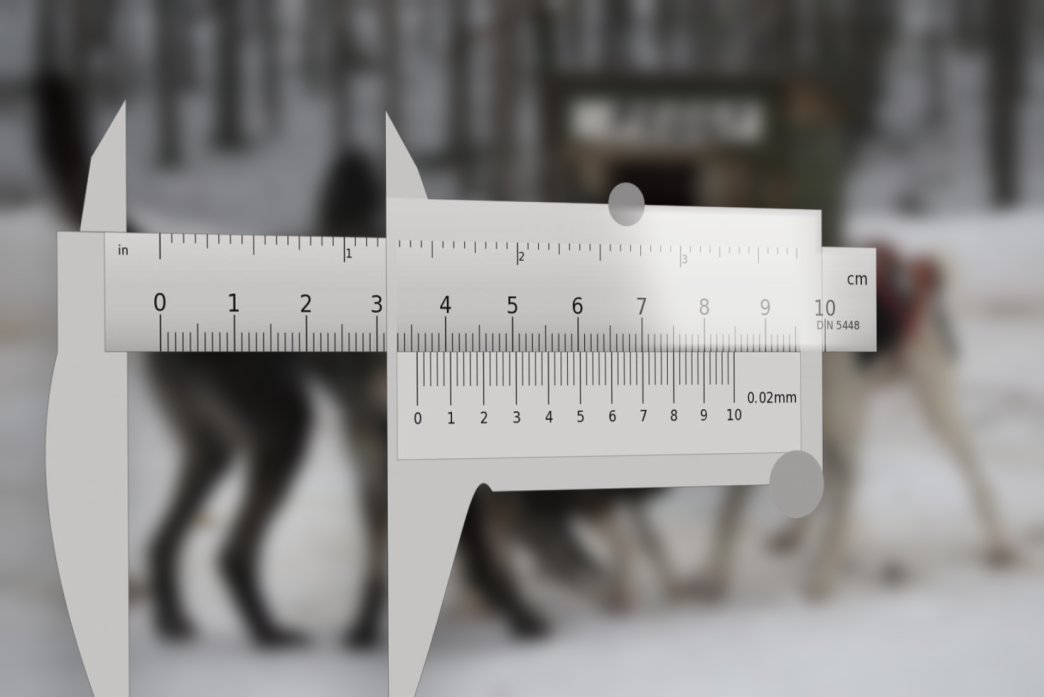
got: 35.8 mm
